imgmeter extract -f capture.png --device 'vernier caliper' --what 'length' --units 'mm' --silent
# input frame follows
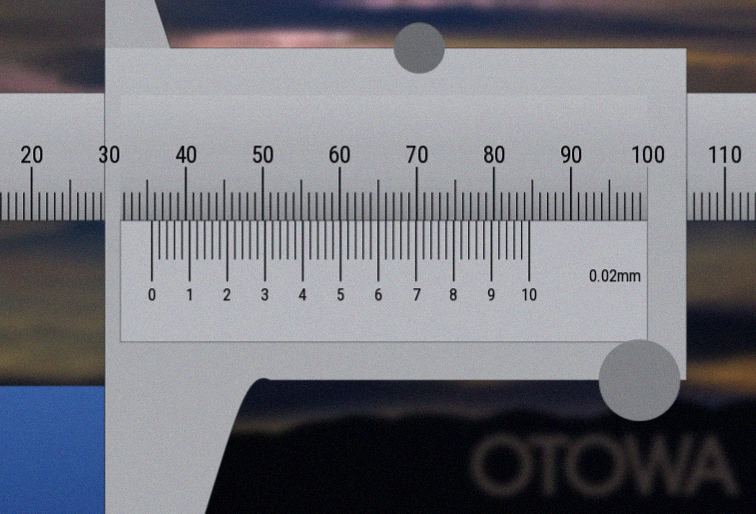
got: 35.6 mm
